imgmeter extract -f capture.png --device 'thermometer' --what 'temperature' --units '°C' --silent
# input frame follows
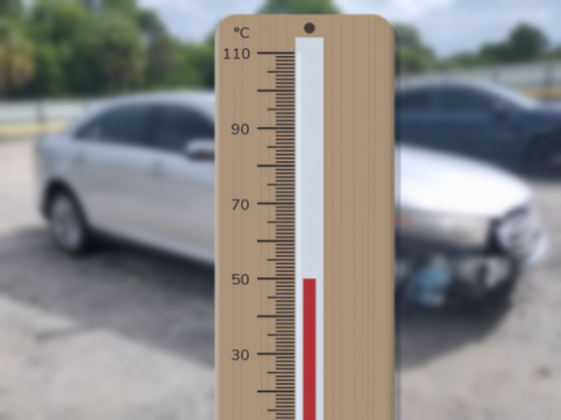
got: 50 °C
